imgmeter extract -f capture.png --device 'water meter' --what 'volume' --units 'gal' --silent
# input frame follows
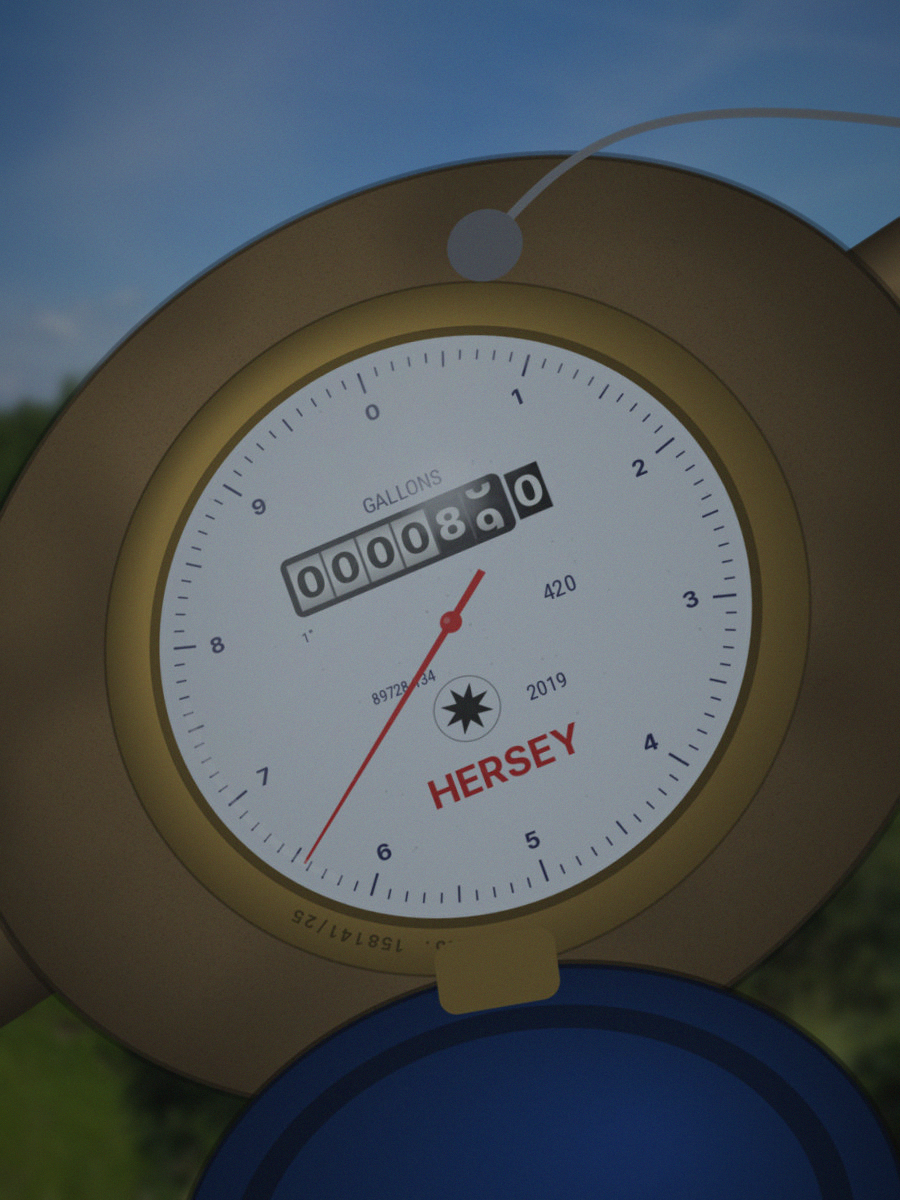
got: 886.4 gal
